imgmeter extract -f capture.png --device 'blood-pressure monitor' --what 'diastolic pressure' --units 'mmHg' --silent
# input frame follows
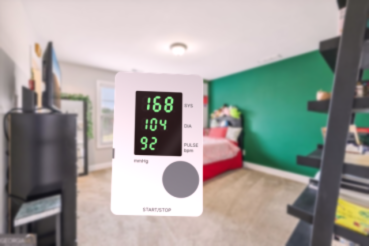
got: 104 mmHg
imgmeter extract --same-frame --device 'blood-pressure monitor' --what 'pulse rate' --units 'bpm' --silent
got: 92 bpm
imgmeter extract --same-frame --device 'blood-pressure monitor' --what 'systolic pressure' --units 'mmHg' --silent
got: 168 mmHg
